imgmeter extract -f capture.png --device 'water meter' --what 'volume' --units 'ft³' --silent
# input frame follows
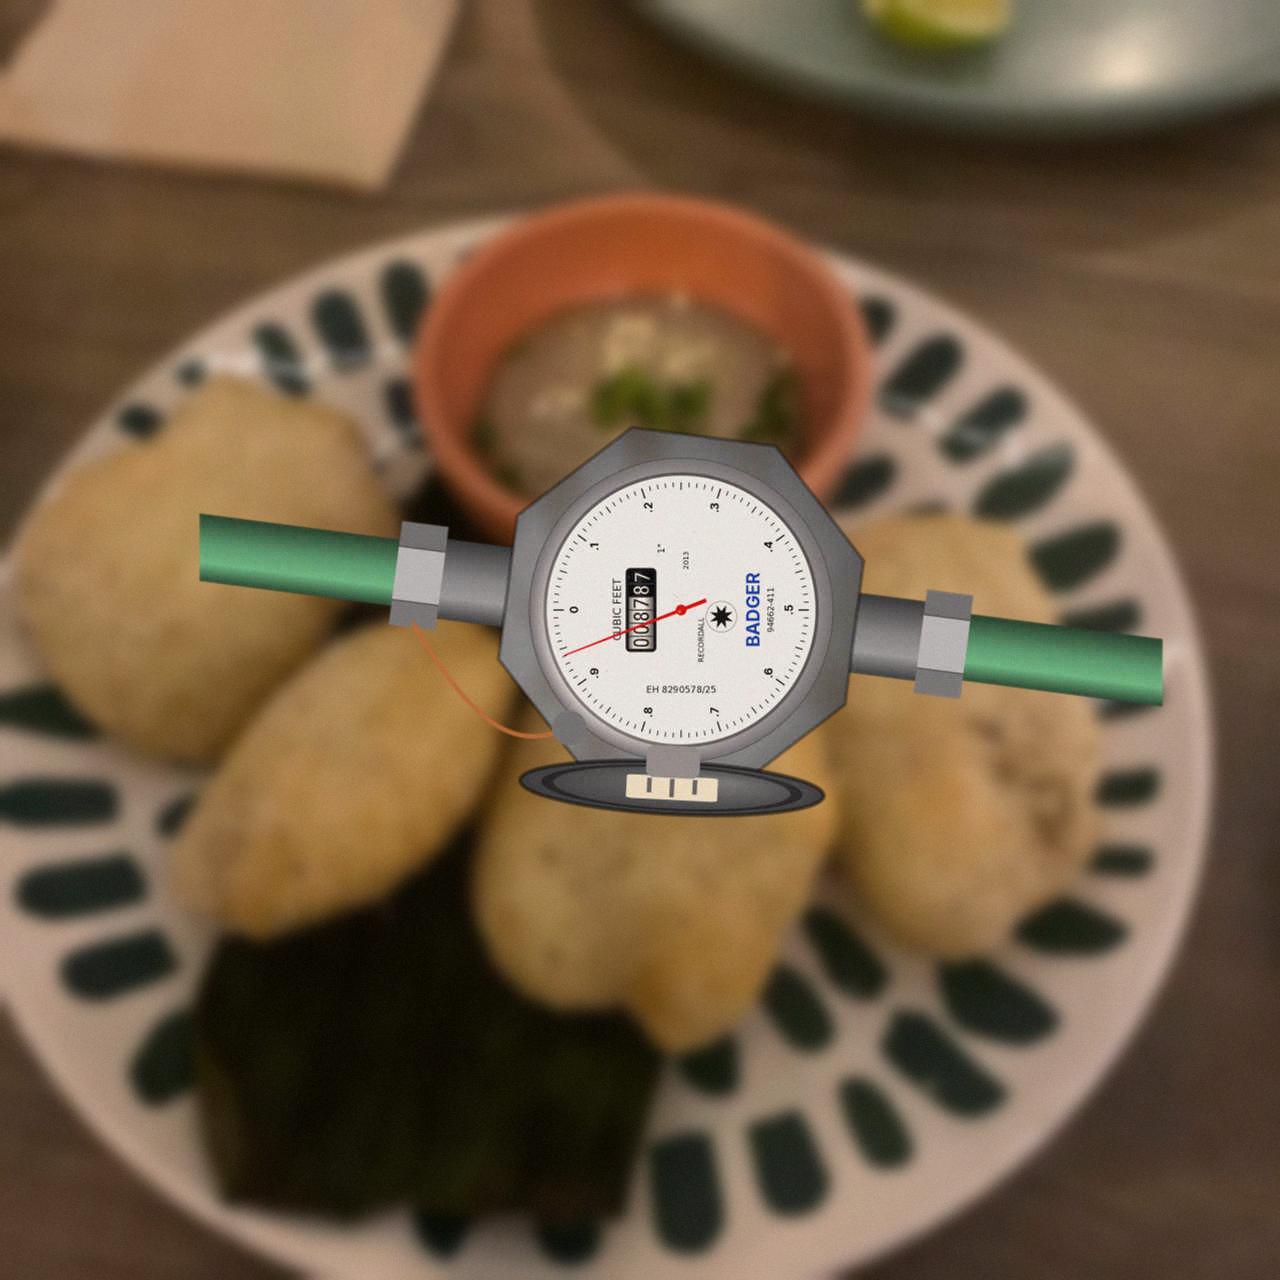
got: 8786.94 ft³
